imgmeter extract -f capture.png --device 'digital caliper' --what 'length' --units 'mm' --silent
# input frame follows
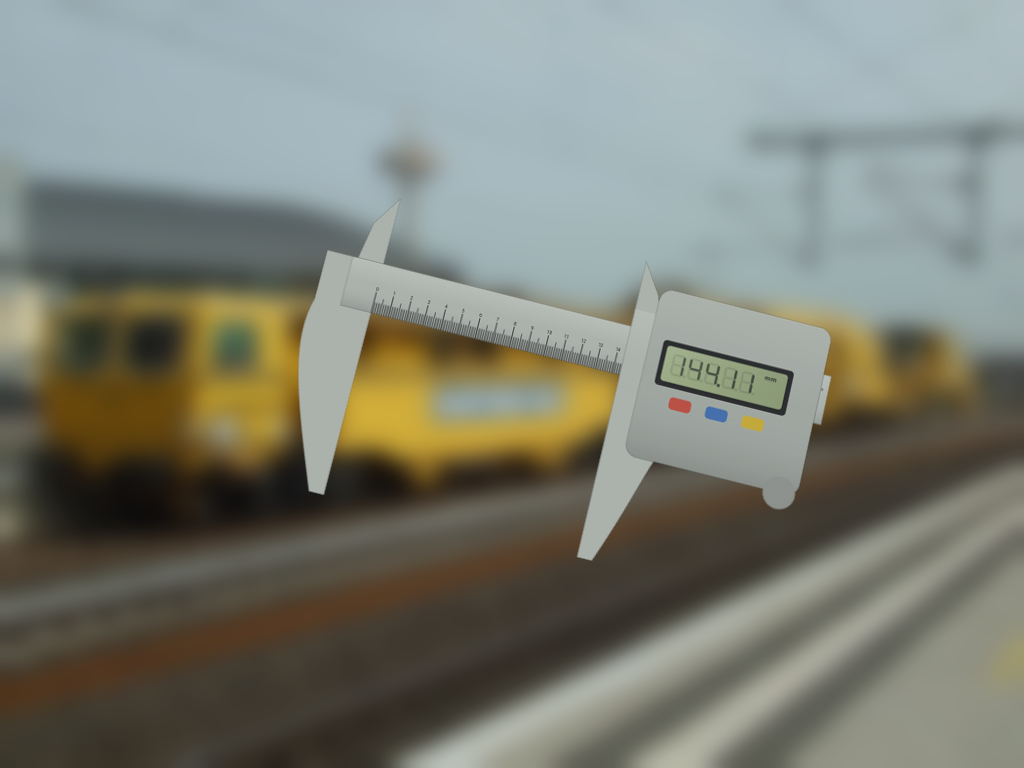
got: 144.11 mm
